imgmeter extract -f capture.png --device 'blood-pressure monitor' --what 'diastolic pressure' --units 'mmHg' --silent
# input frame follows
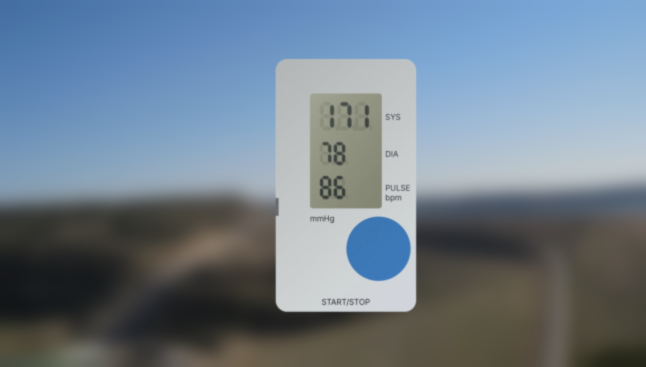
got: 78 mmHg
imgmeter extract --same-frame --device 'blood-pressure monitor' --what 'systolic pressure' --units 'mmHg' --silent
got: 171 mmHg
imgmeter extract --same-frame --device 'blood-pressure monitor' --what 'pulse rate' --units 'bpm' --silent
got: 86 bpm
